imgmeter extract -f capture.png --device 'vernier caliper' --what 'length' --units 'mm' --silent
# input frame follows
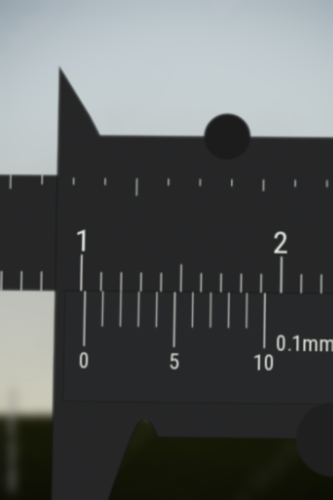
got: 10.2 mm
